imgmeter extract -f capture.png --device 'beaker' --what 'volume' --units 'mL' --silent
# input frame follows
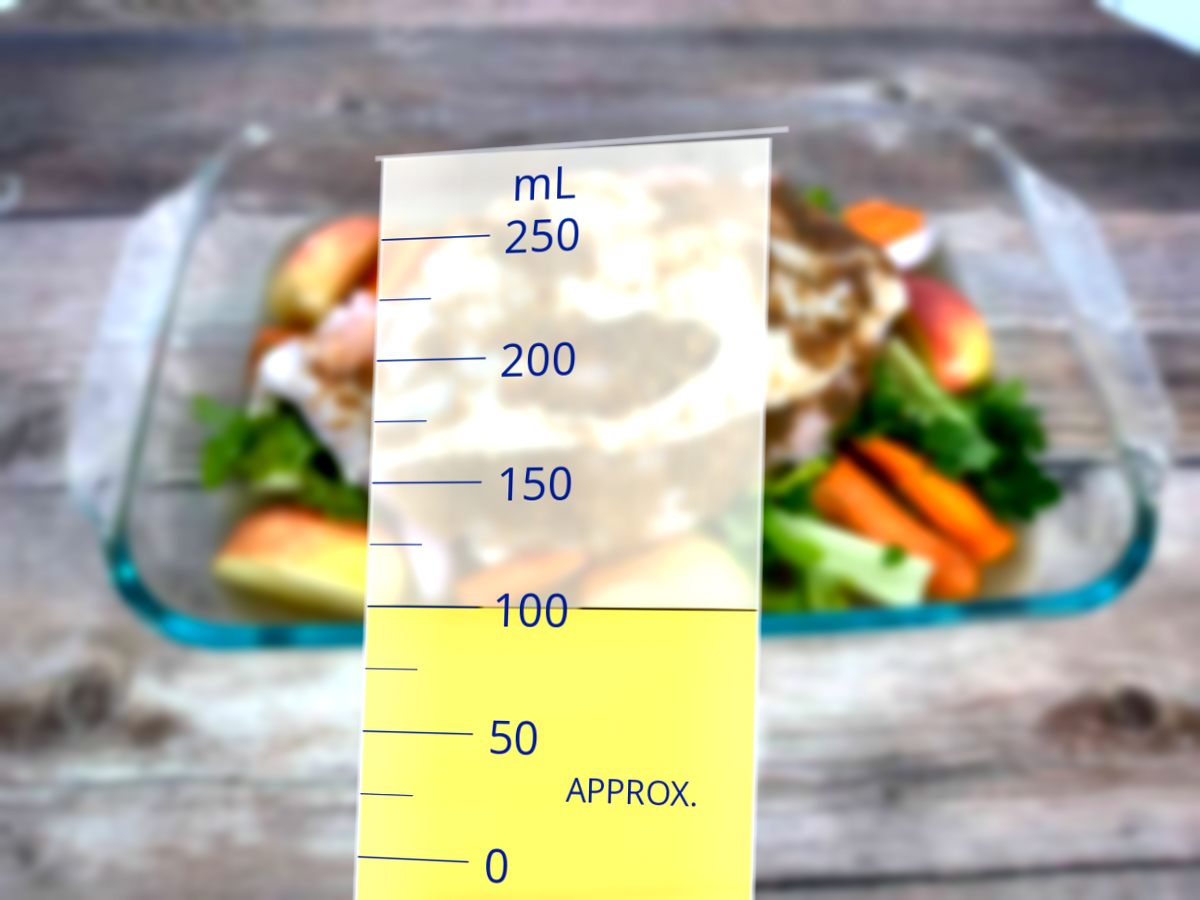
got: 100 mL
